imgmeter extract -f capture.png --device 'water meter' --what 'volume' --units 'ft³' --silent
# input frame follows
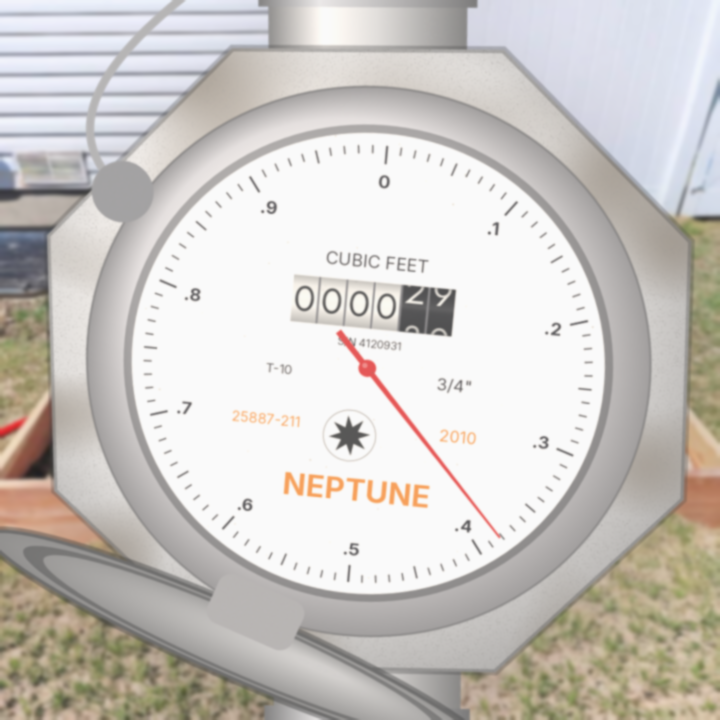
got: 29.38 ft³
